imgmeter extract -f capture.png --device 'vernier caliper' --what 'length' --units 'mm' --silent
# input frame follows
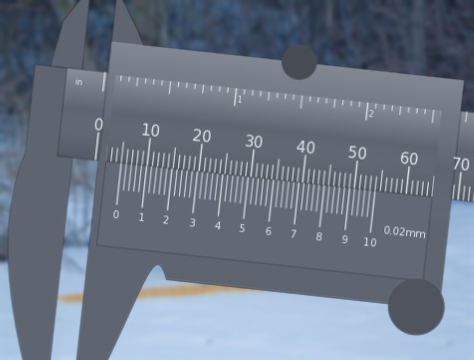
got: 5.0 mm
